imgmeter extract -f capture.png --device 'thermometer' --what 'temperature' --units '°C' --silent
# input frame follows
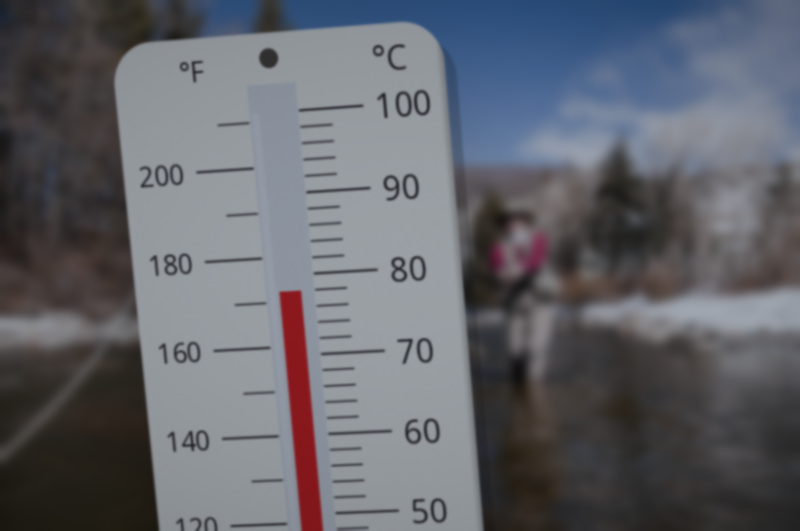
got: 78 °C
